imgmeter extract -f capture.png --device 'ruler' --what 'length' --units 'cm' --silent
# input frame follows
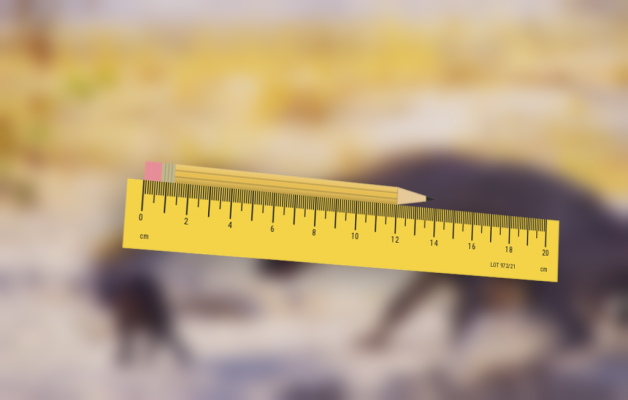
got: 14 cm
